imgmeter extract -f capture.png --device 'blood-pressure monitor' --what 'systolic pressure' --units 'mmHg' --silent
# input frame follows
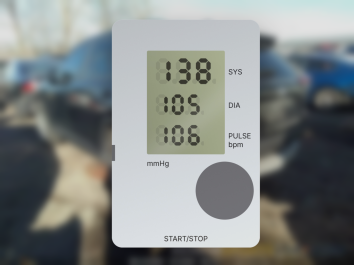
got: 138 mmHg
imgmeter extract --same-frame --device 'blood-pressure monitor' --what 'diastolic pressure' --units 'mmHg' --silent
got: 105 mmHg
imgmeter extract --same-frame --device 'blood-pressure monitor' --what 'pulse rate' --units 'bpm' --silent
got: 106 bpm
